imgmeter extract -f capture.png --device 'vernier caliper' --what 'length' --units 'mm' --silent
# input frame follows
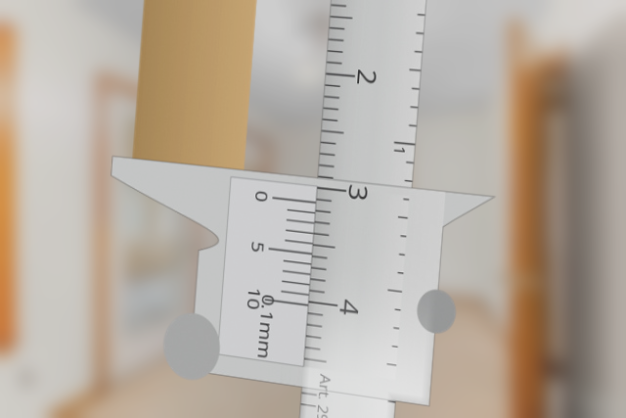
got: 31.3 mm
